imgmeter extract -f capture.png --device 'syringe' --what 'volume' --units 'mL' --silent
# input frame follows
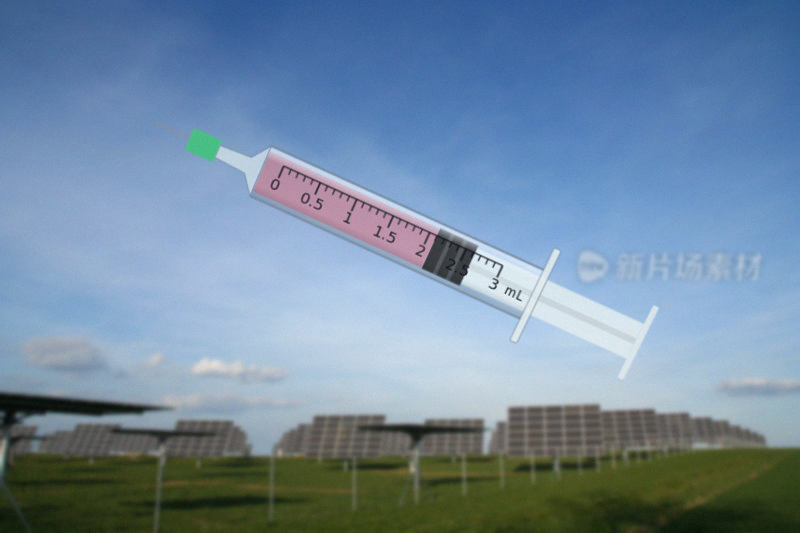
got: 2.1 mL
